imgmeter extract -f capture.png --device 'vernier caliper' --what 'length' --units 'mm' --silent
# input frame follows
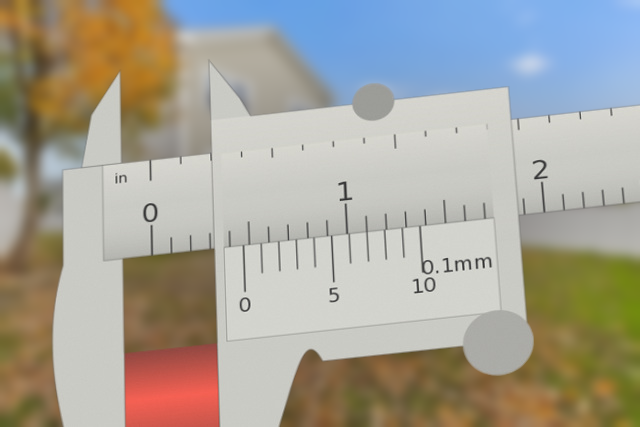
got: 4.7 mm
